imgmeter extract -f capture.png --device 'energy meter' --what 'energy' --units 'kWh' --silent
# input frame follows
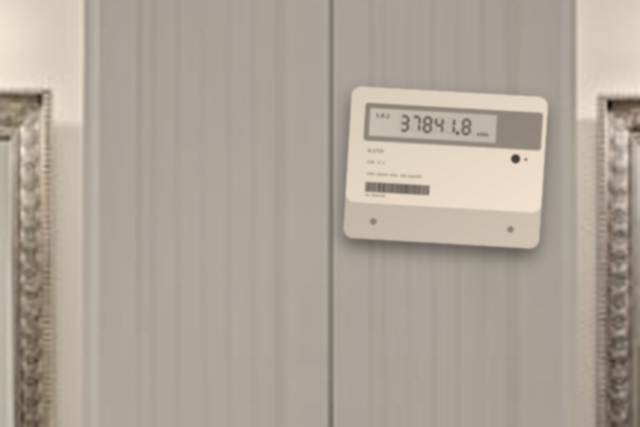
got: 37841.8 kWh
